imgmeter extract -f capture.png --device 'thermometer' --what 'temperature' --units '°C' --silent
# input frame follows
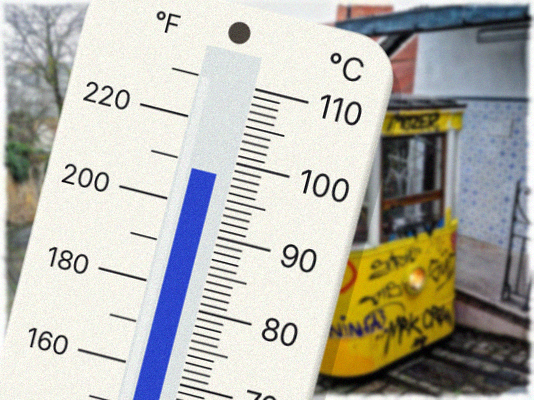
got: 98 °C
